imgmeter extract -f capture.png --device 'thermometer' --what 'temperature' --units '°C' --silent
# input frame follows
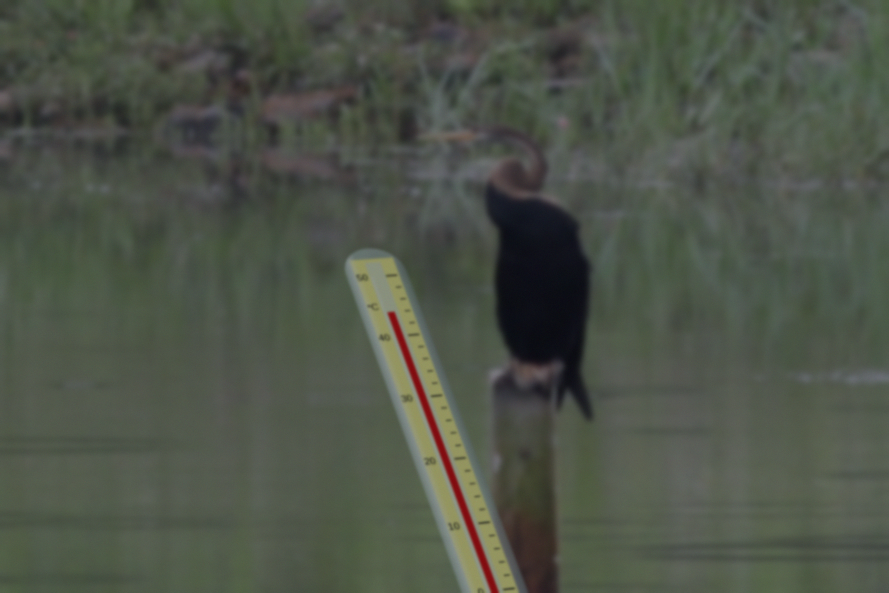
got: 44 °C
